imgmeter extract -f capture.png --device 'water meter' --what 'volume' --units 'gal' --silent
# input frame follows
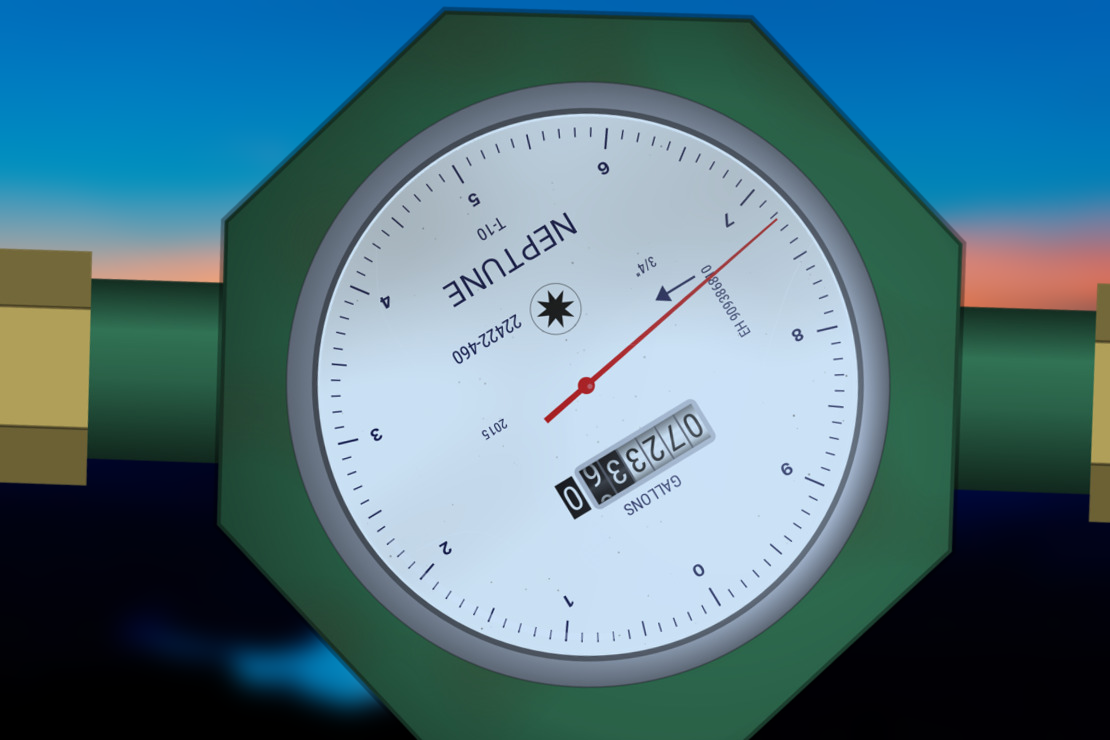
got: 723357.2 gal
